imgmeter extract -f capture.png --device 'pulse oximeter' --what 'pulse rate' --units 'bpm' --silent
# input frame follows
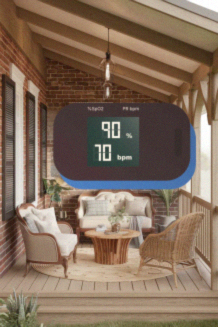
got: 70 bpm
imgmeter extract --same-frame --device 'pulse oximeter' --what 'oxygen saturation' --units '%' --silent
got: 90 %
